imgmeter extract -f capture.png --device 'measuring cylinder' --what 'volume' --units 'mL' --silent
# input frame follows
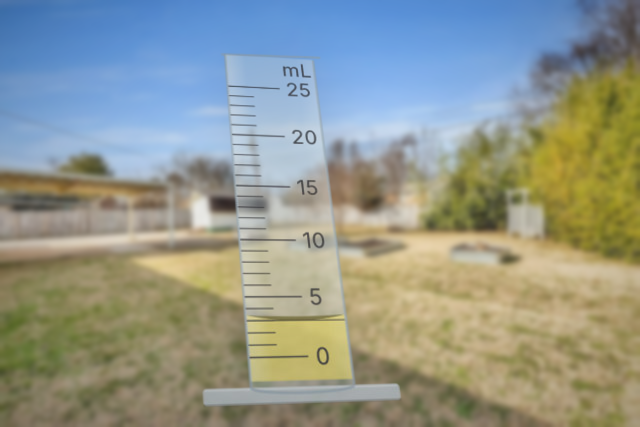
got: 3 mL
